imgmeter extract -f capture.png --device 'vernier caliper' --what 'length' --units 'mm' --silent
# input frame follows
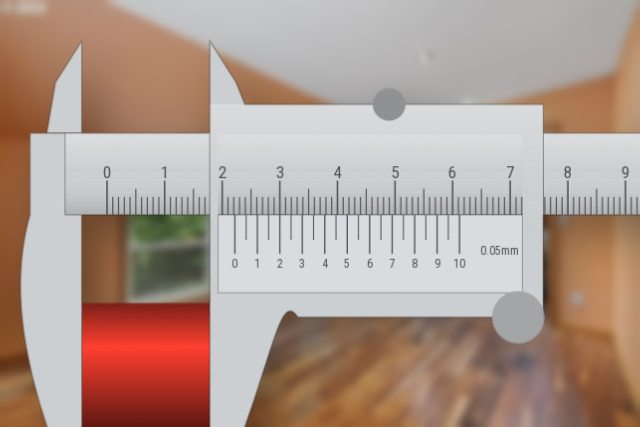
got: 22.2 mm
